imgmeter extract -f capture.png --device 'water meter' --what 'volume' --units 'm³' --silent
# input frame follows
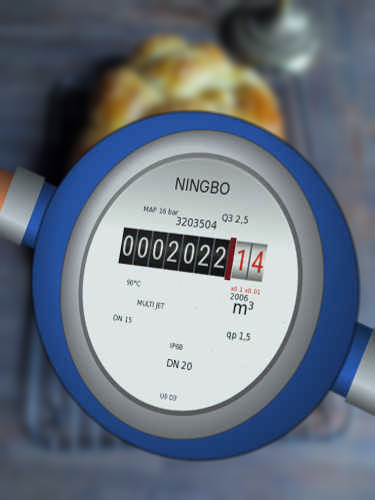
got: 2022.14 m³
